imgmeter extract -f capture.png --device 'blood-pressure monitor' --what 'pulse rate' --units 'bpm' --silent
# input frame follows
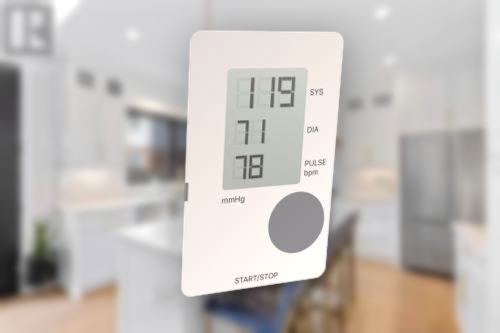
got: 78 bpm
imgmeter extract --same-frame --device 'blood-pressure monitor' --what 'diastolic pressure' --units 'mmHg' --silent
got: 71 mmHg
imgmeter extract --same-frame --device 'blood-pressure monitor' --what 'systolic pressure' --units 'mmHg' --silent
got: 119 mmHg
